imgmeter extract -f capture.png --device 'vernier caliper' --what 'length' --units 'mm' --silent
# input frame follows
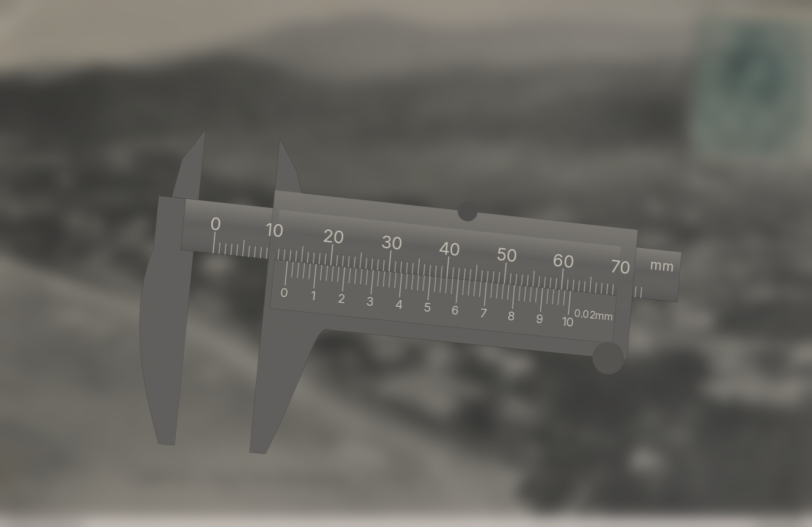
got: 12.6 mm
